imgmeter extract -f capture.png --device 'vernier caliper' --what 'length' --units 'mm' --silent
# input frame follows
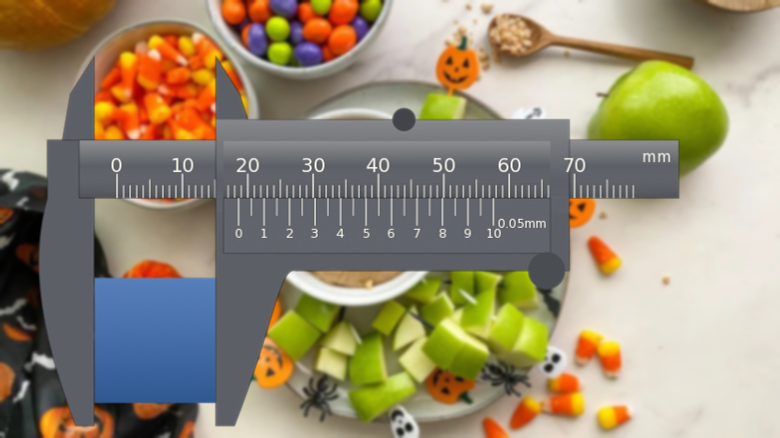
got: 18.6 mm
